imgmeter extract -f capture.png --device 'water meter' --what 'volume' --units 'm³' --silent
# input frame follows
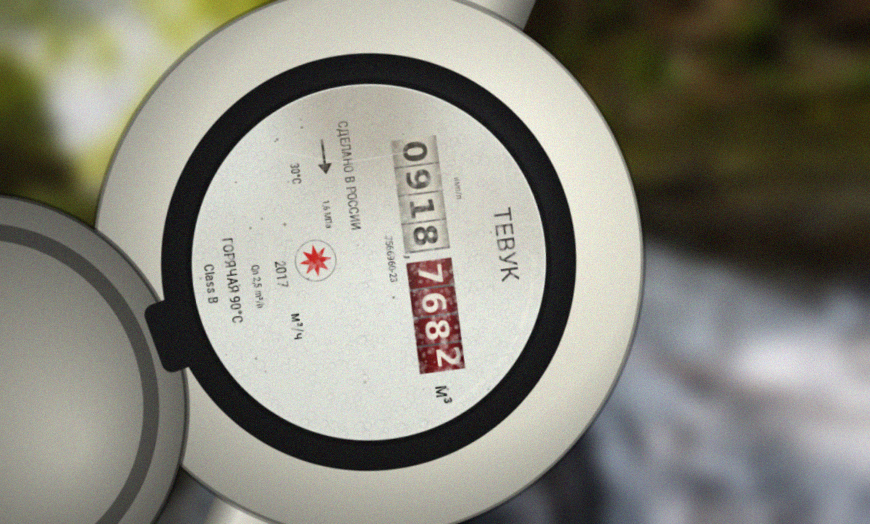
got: 918.7682 m³
